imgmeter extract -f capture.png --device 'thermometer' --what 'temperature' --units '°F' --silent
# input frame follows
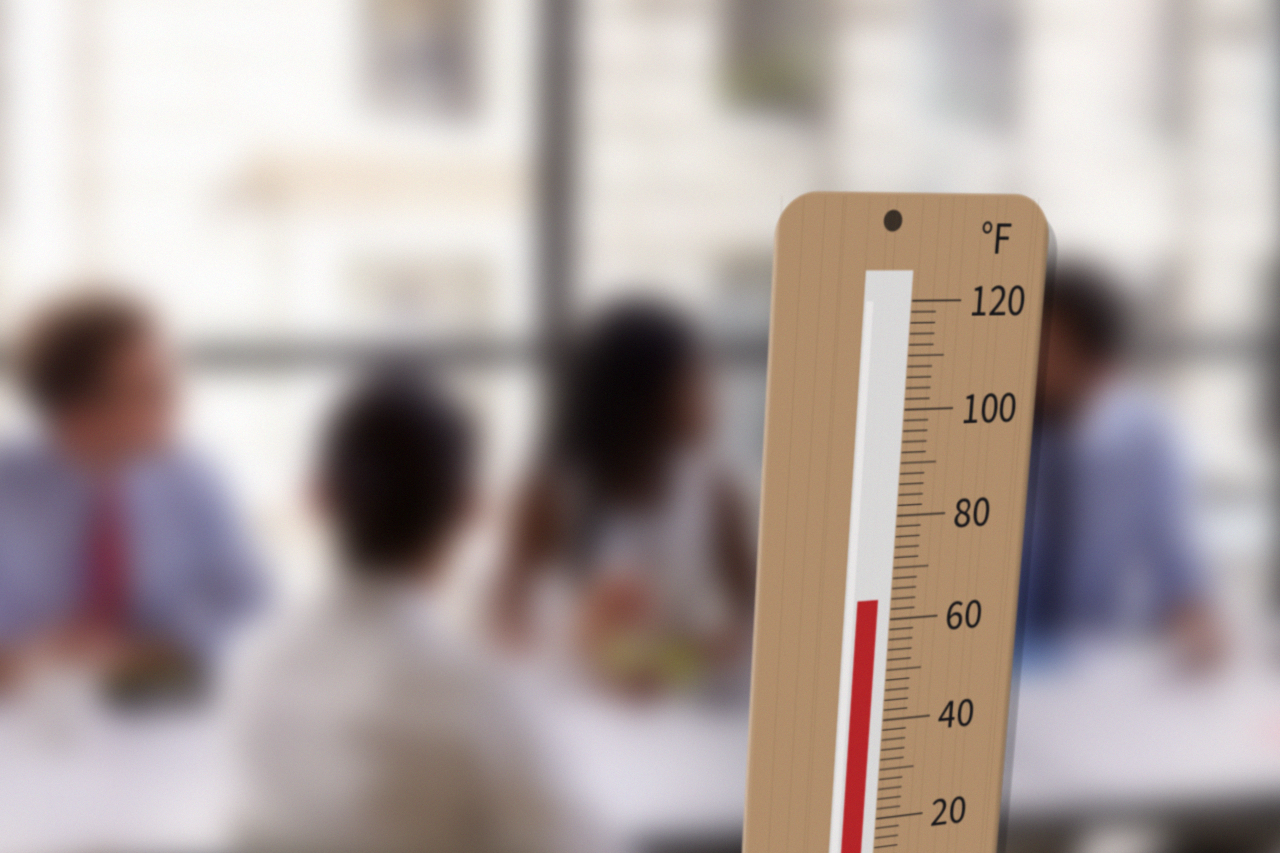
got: 64 °F
